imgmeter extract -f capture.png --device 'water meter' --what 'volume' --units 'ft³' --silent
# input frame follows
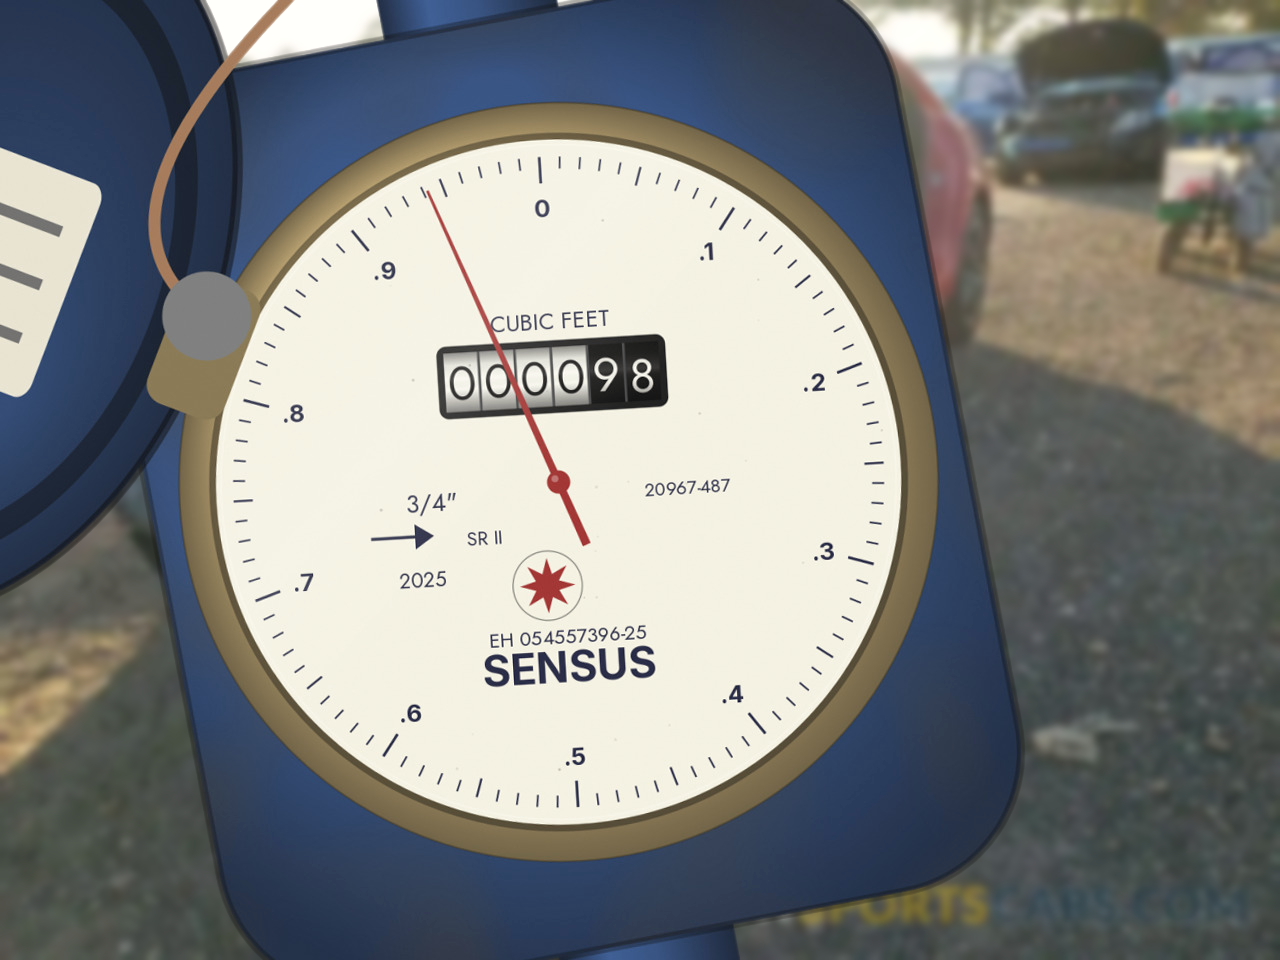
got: 97.94 ft³
